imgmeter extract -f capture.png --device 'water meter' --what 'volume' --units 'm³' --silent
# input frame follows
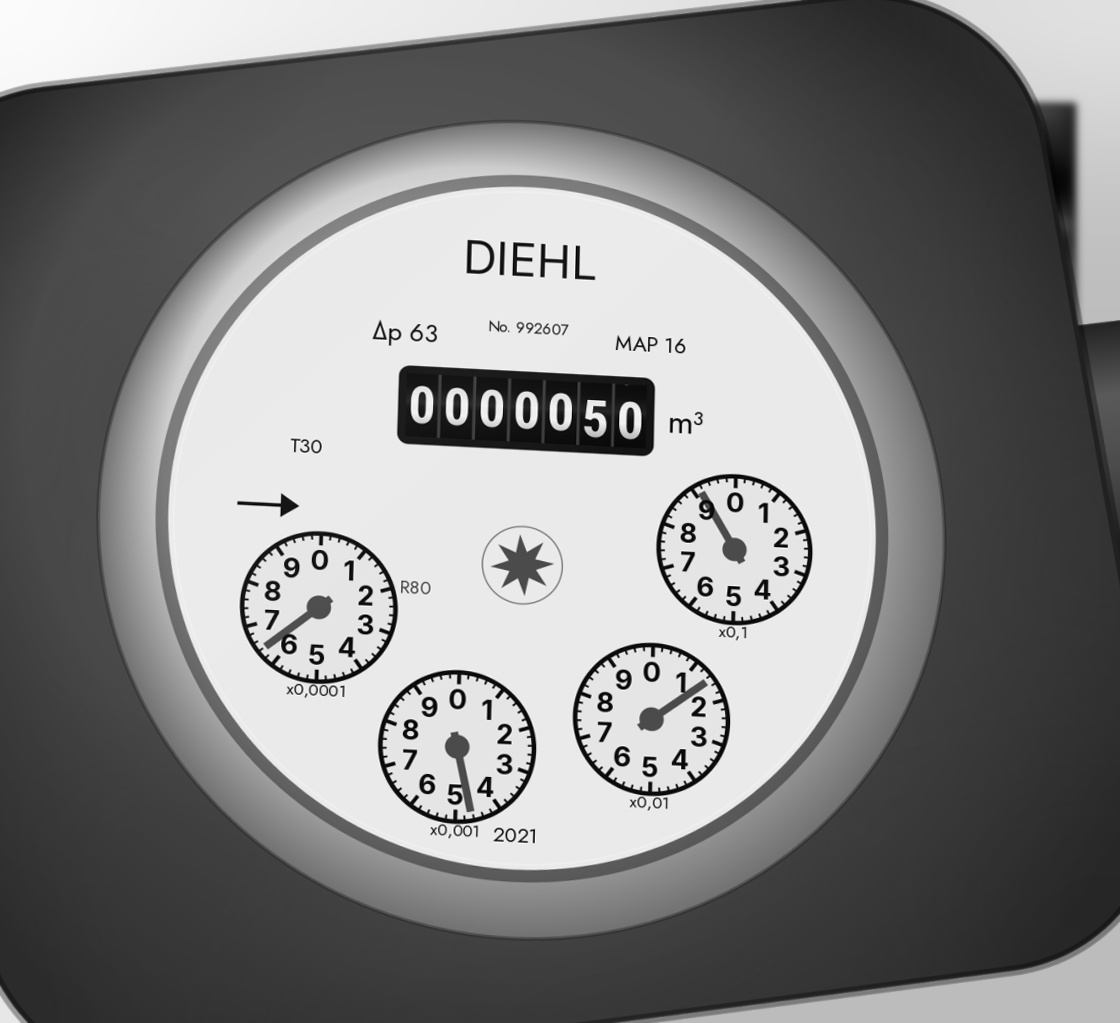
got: 49.9146 m³
